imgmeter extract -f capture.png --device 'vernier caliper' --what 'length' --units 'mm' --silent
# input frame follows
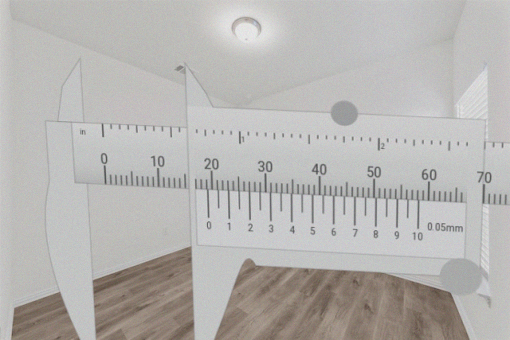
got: 19.2 mm
